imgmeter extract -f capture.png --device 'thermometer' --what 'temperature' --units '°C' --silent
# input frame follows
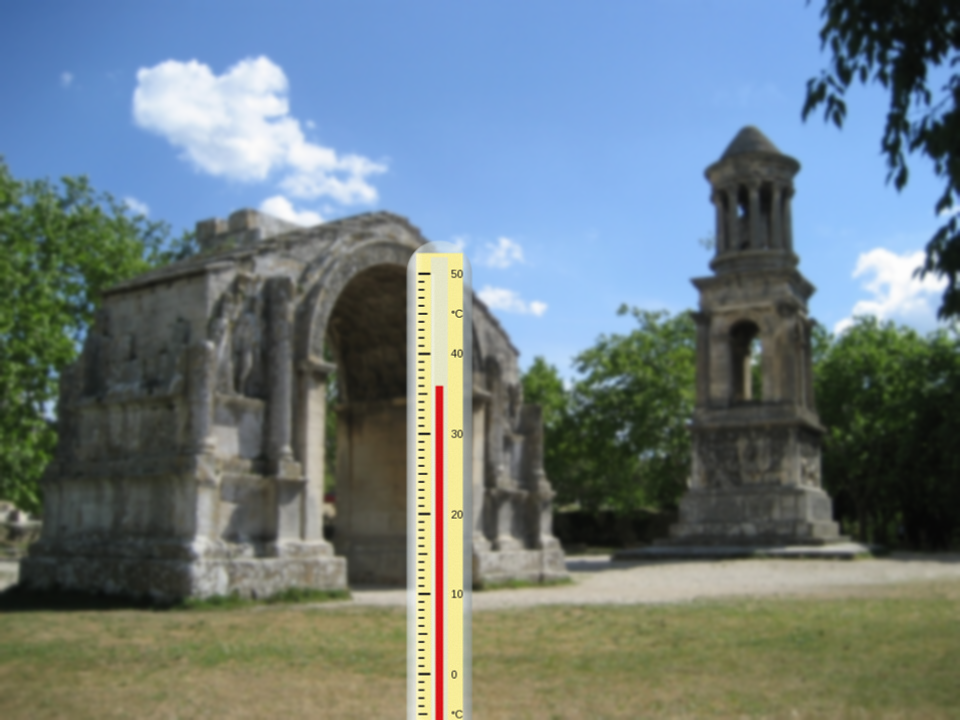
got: 36 °C
